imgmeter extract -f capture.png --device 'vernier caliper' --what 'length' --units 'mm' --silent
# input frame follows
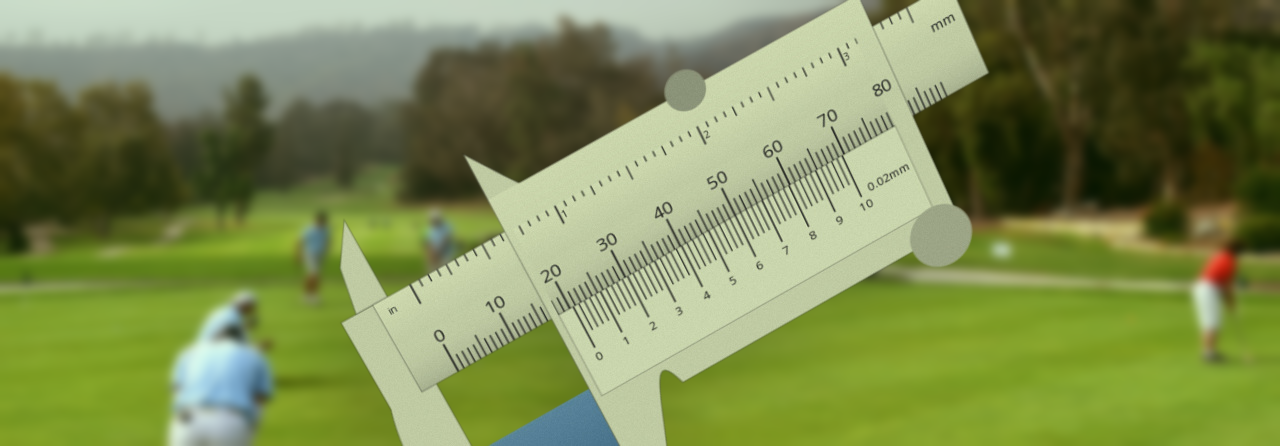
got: 20.6 mm
